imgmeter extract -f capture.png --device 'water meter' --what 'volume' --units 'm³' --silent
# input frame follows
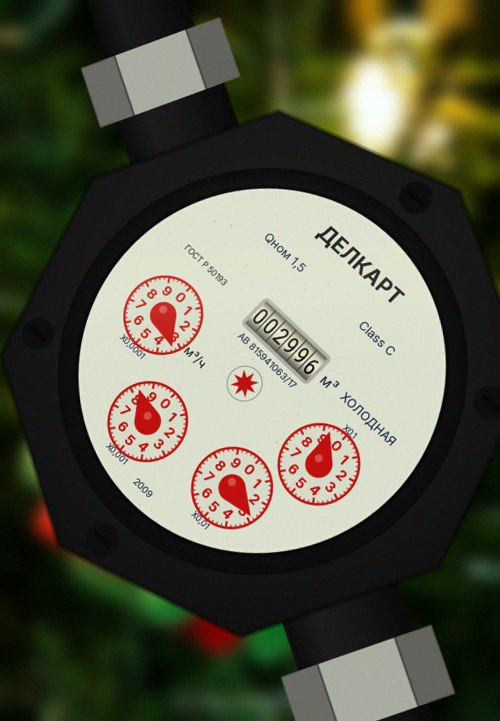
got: 2995.9283 m³
